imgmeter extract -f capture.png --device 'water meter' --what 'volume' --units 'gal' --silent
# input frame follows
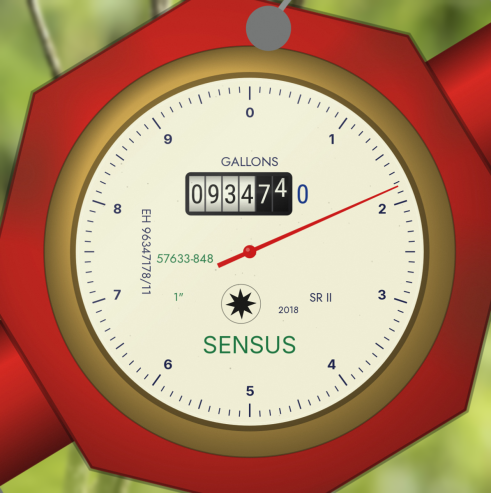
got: 934741.8 gal
